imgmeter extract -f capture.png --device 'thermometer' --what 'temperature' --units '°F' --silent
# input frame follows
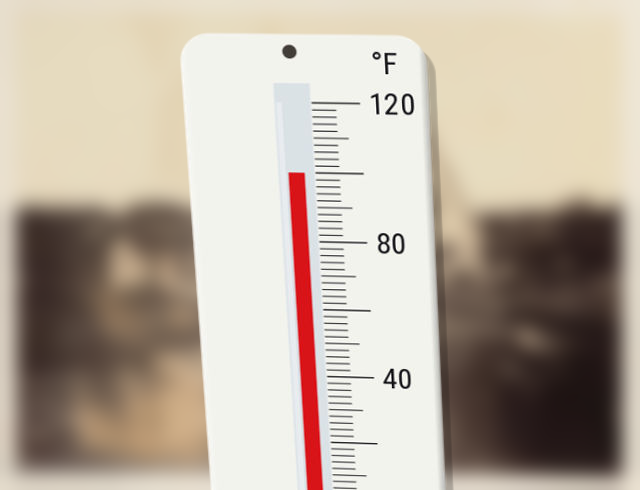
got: 100 °F
